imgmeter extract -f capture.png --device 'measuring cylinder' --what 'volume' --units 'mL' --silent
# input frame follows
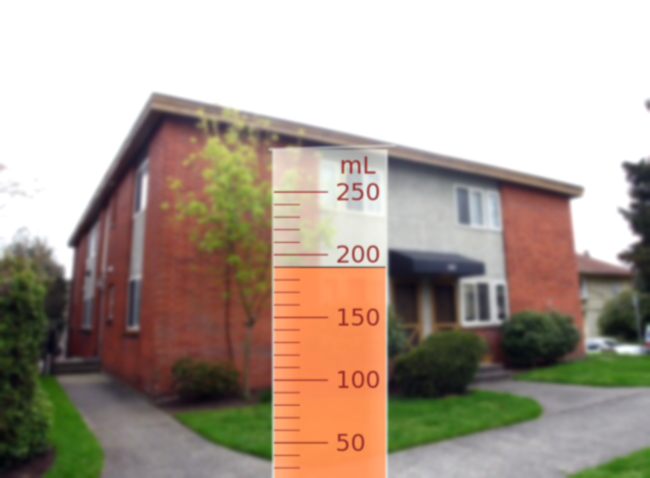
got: 190 mL
